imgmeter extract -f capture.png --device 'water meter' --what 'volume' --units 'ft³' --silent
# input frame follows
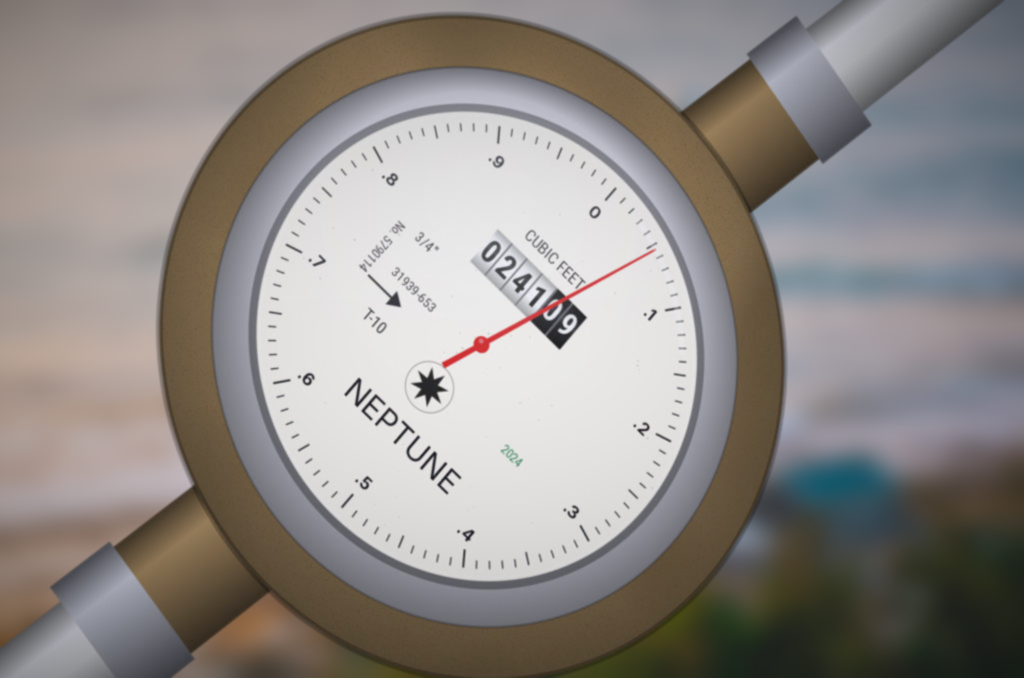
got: 24109.05 ft³
